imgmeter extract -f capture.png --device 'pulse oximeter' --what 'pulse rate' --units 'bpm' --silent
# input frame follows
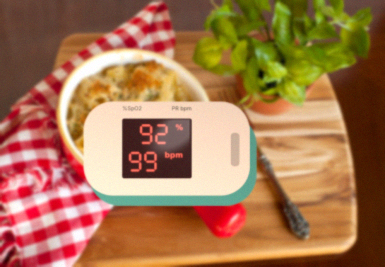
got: 99 bpm
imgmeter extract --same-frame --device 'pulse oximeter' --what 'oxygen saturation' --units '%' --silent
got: 92 %
